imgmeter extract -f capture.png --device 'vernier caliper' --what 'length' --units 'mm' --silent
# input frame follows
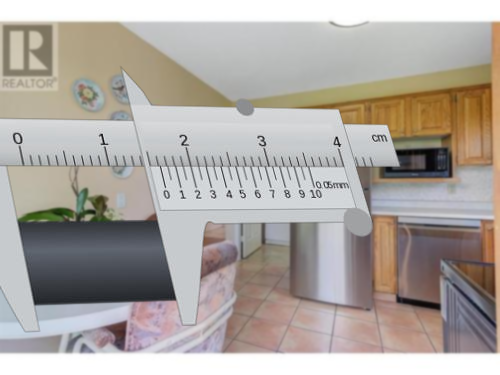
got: 16.2 mm
